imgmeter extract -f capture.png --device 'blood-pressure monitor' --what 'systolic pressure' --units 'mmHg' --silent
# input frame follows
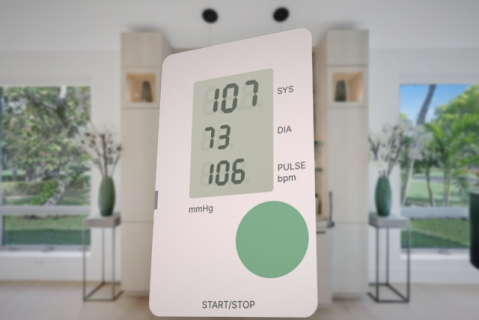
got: 107 mmHg
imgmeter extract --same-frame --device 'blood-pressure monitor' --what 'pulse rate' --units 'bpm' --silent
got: 106 bpm
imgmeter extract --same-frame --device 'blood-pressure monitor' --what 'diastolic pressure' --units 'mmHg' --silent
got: 73 mmHg
